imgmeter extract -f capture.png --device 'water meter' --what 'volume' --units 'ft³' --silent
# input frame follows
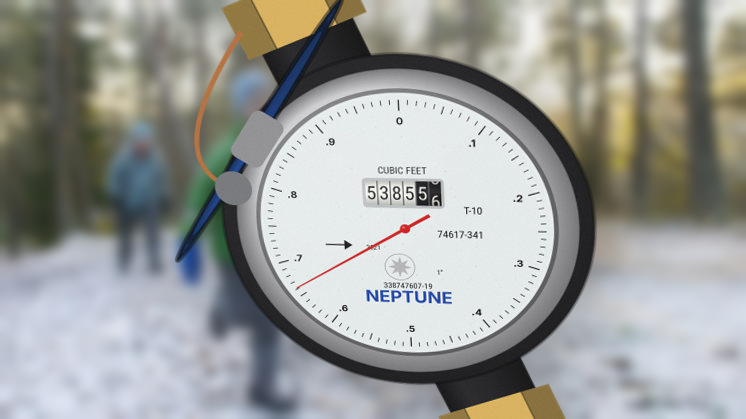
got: 538555.66 ft³
